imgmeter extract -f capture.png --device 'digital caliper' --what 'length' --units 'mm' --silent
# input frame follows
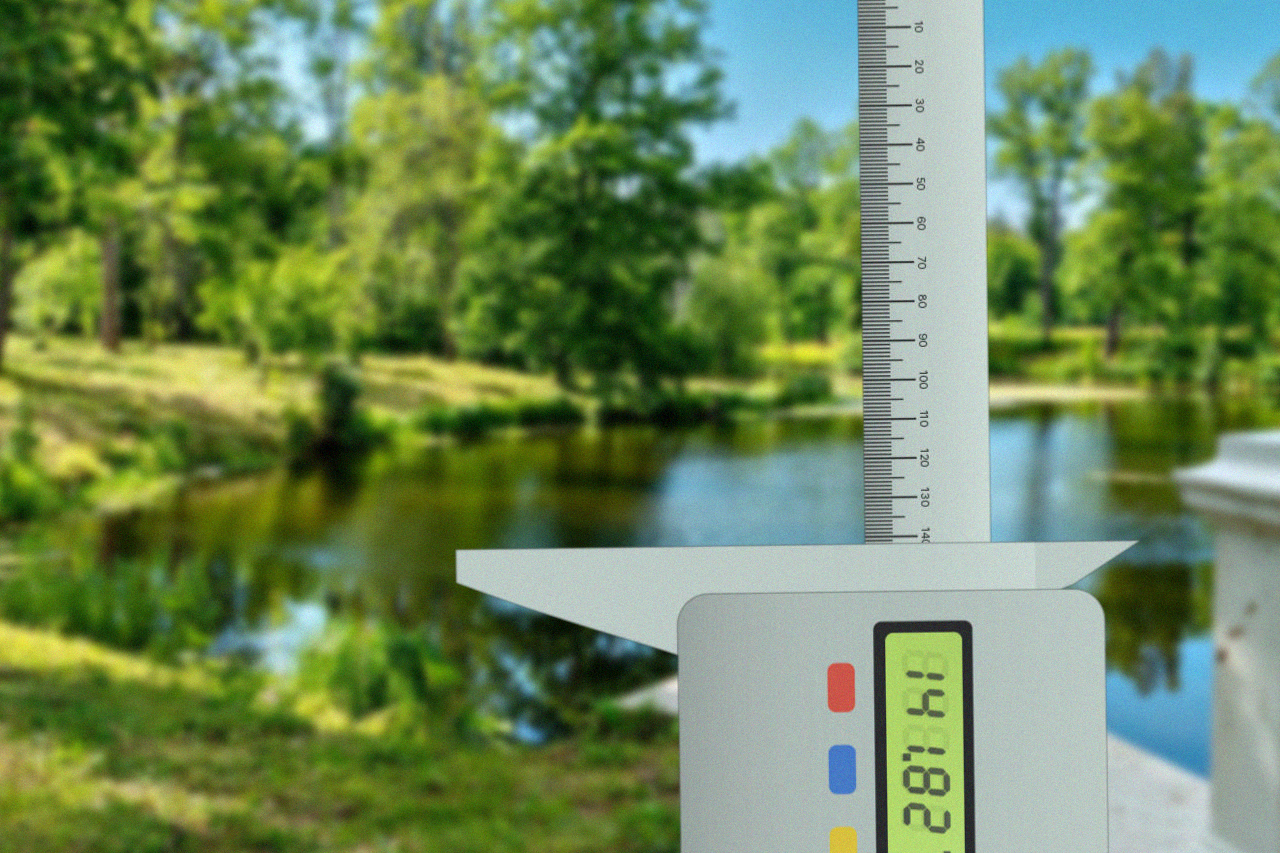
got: 141.82 mm
